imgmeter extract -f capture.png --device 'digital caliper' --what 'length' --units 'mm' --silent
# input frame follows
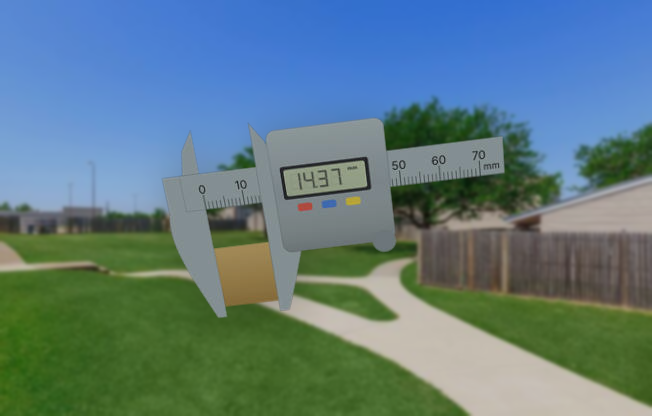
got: 14.37 mm
